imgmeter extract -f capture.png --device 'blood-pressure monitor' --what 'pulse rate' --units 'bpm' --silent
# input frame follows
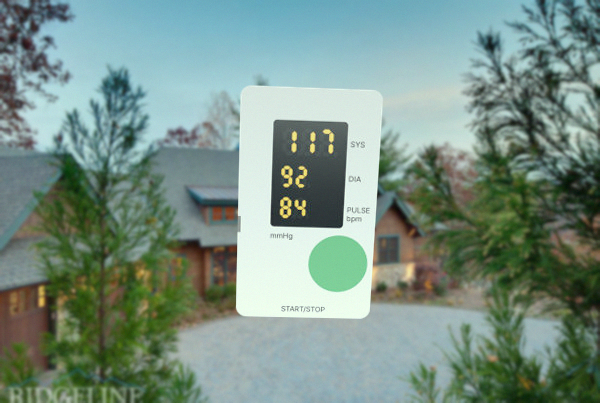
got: 84 bpm
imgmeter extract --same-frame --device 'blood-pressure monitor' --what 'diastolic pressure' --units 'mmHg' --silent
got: 92 mmHg
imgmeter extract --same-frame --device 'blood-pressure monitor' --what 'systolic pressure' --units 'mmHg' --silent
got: 117 mmHg
